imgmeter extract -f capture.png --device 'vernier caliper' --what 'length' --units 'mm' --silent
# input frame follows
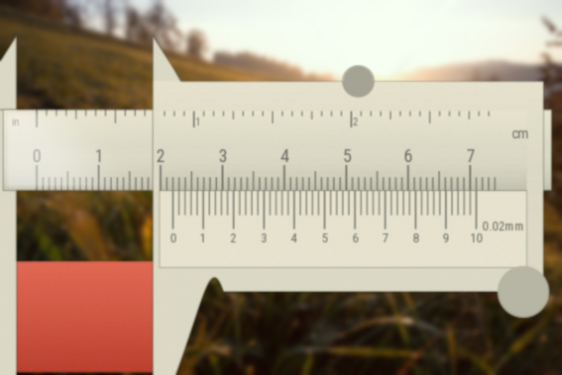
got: 22.0 mm
